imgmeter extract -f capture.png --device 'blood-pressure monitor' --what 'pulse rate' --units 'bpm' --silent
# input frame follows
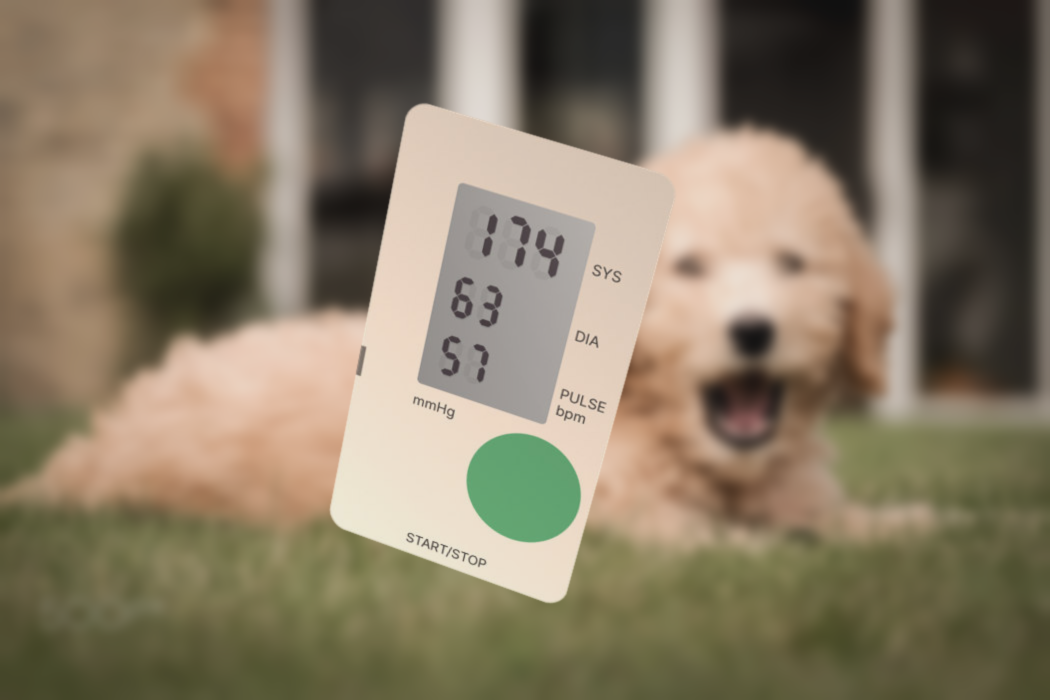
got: 57 bpm
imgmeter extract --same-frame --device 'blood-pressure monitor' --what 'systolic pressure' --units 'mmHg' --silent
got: 174 mmHg
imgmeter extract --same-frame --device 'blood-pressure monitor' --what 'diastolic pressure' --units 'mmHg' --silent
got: 63 mmHg
